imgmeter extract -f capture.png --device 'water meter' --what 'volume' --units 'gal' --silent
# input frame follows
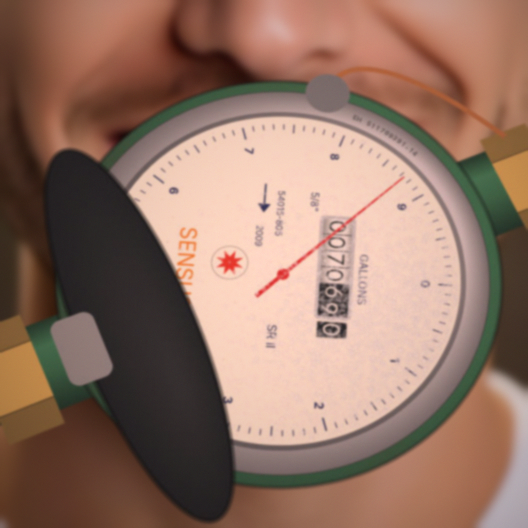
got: 70688.7 gal
